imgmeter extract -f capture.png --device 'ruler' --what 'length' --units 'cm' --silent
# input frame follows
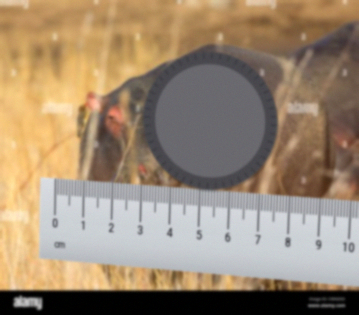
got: 4.5 cm
